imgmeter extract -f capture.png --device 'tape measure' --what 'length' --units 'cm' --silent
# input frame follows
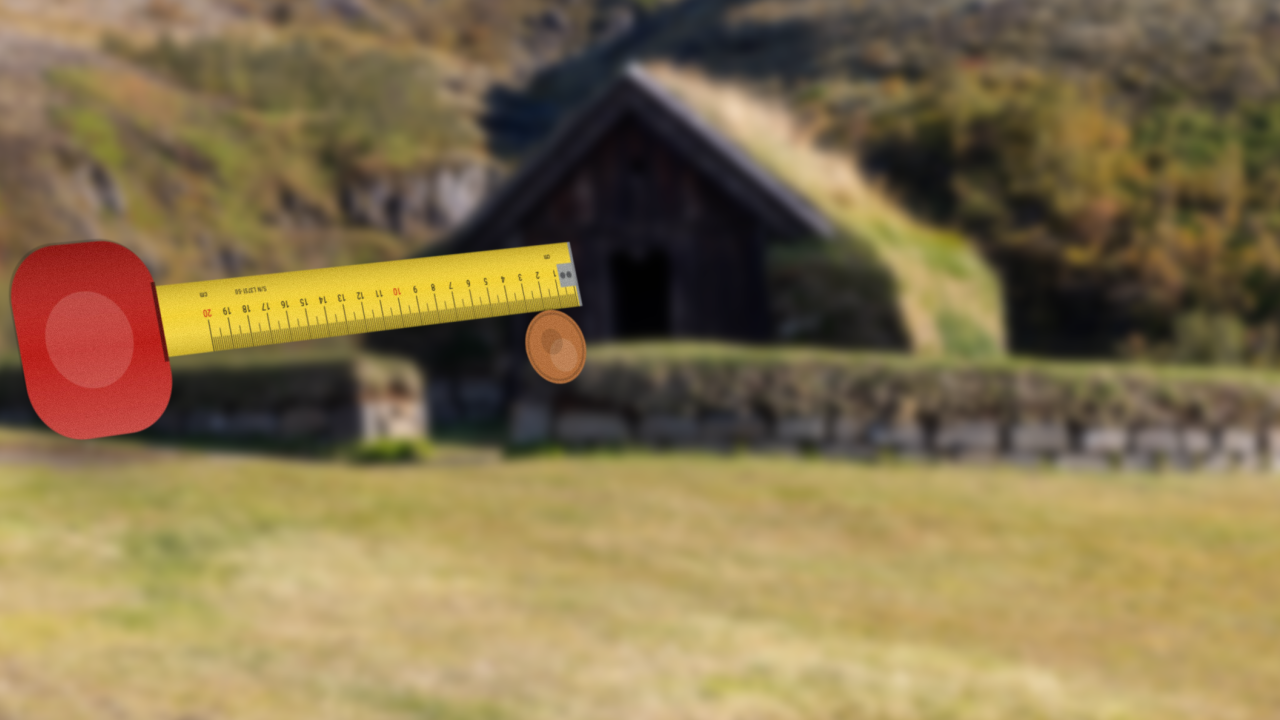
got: 3.5 cm
